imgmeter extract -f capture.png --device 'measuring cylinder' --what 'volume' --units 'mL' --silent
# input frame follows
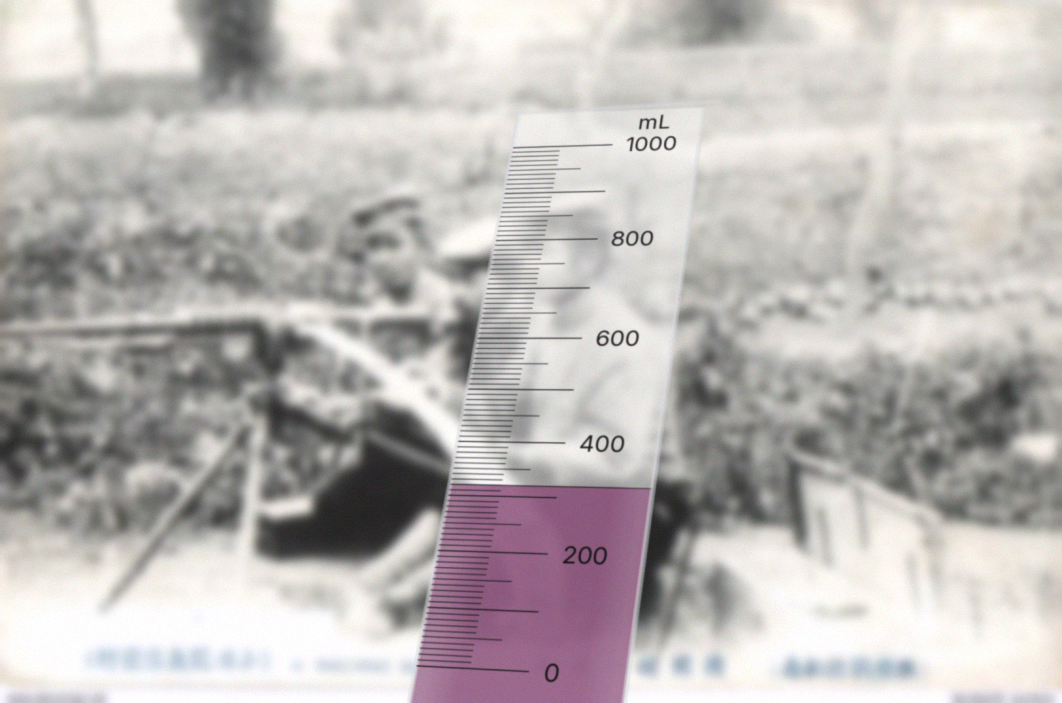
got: 320 mL
